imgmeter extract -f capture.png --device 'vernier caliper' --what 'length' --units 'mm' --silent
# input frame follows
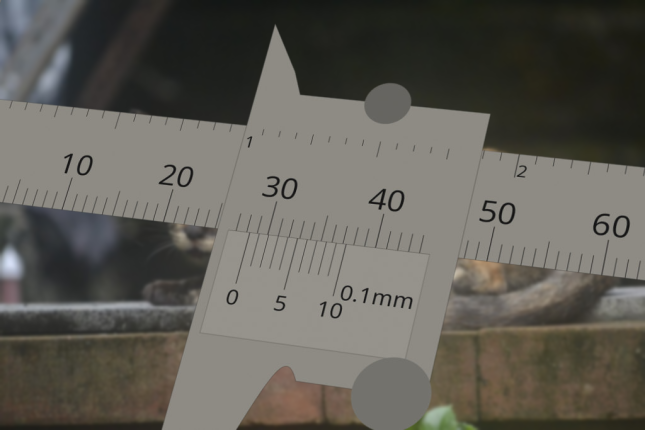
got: 28.3 mm
